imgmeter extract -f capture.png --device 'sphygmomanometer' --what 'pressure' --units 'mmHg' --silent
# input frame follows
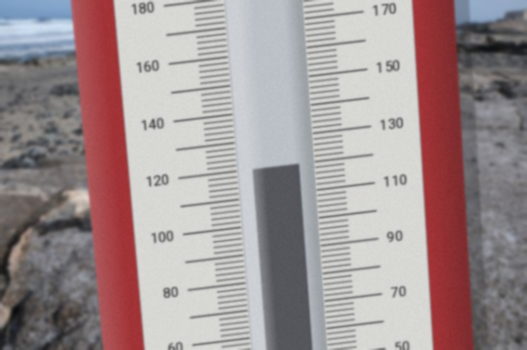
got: 120 mmHg
